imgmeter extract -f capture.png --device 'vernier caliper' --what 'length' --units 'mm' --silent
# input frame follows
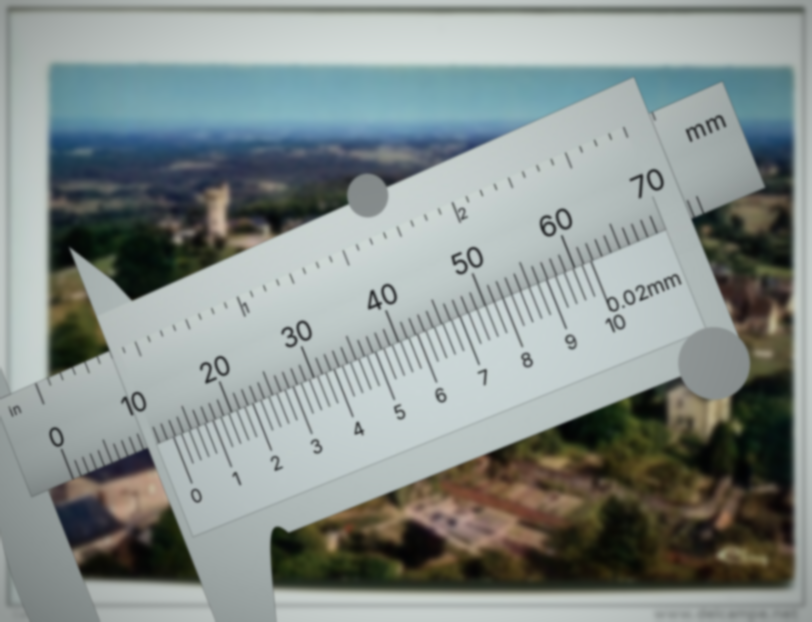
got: 12.8 mm
